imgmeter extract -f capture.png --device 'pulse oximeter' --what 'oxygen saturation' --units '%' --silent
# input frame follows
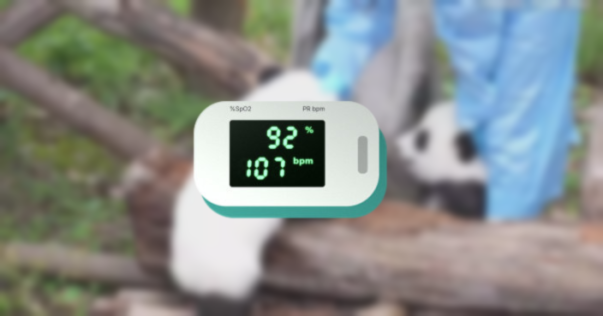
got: 92 %
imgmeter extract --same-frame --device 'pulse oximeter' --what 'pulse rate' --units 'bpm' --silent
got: 107 bpm
